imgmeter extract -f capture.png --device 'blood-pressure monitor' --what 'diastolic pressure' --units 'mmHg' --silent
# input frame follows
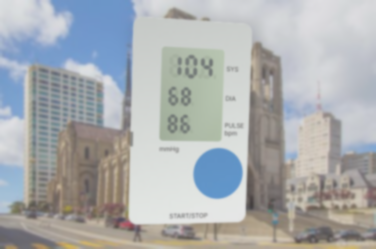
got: 68 mmHg
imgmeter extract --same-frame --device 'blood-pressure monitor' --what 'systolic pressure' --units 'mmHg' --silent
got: 104 mmHg
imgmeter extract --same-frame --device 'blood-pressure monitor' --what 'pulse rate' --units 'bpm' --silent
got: 86 bpm
